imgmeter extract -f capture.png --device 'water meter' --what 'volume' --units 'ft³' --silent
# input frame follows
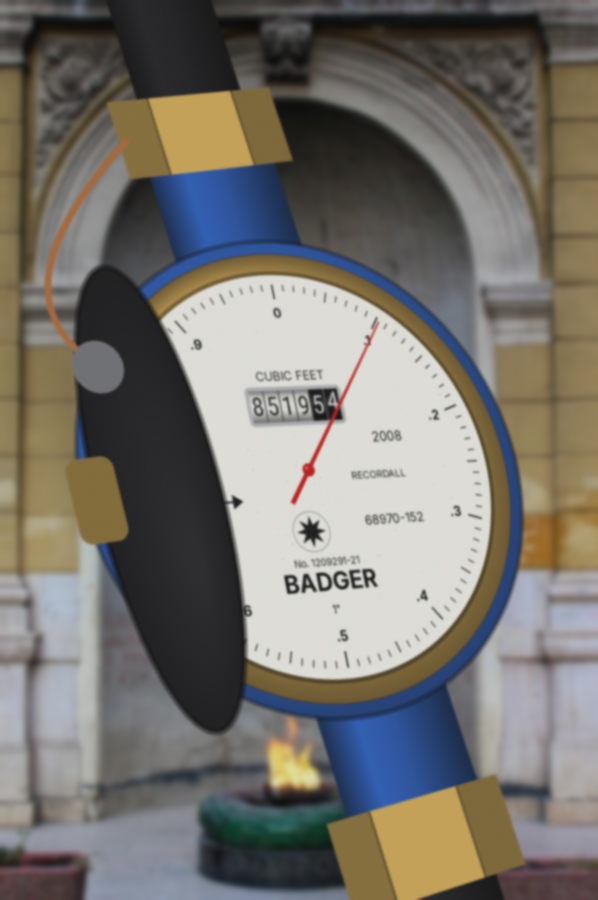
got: 851954.10 ft³
